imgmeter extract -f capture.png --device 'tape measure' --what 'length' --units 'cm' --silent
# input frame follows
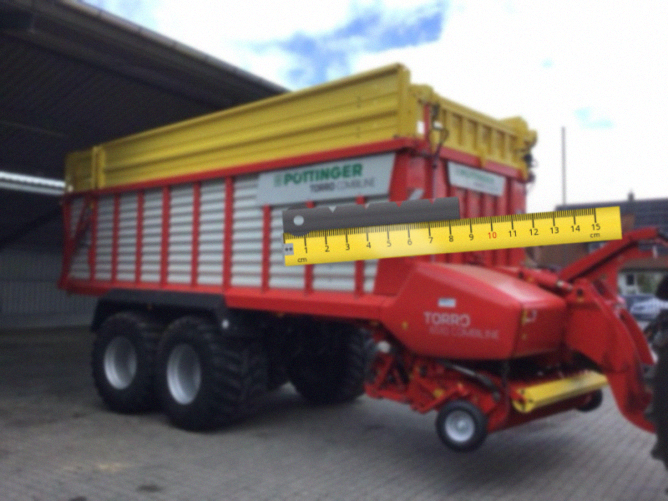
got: 8.5 cm
